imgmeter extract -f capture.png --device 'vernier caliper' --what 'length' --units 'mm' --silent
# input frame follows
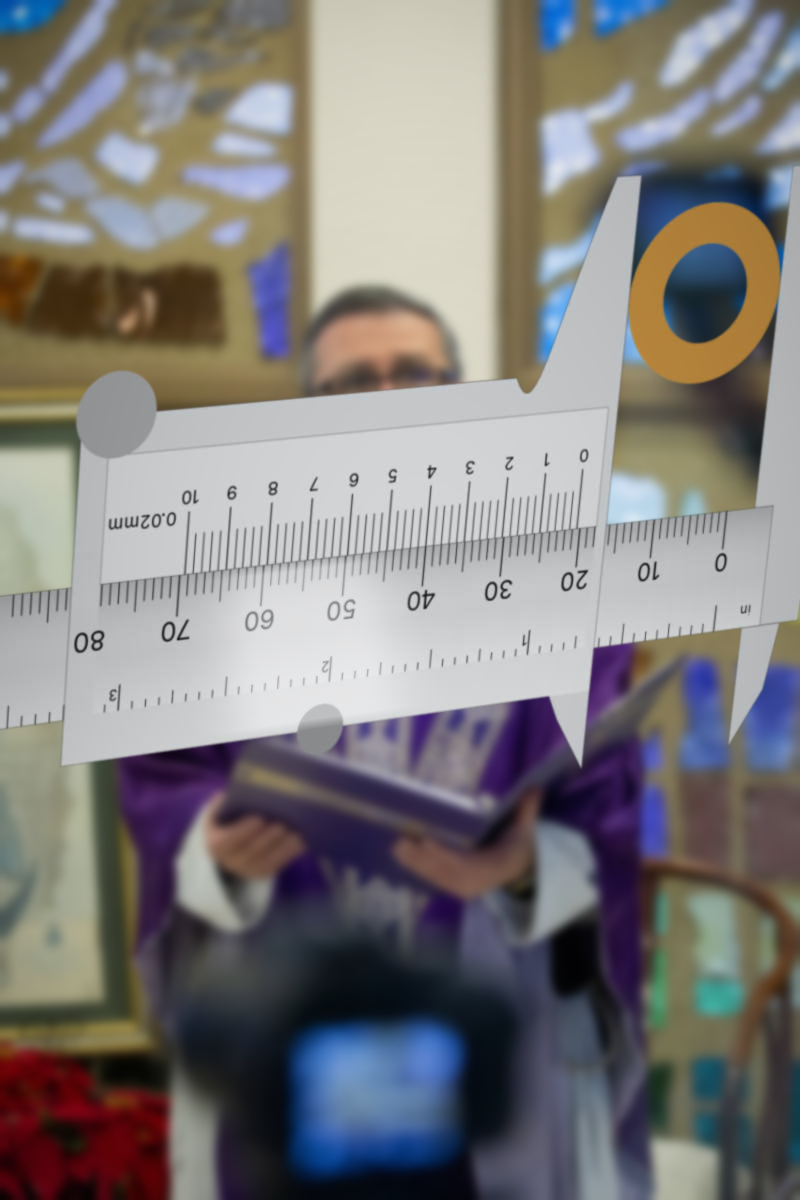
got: 20.4 mm
